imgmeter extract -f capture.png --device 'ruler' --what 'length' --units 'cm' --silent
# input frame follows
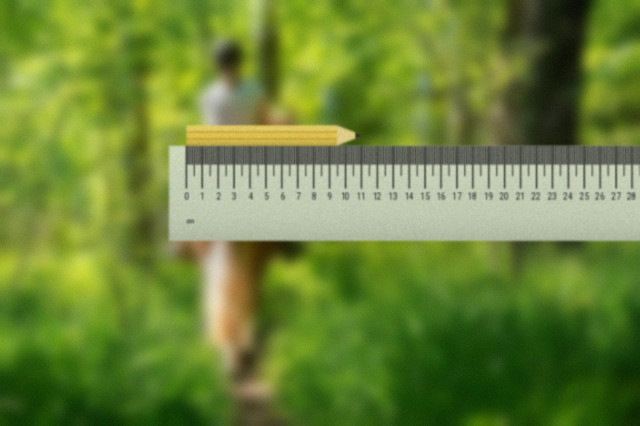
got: 11 cm
